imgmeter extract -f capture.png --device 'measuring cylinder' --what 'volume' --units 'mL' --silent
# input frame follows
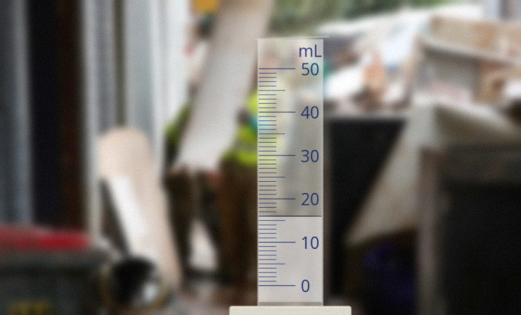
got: 16 mL
